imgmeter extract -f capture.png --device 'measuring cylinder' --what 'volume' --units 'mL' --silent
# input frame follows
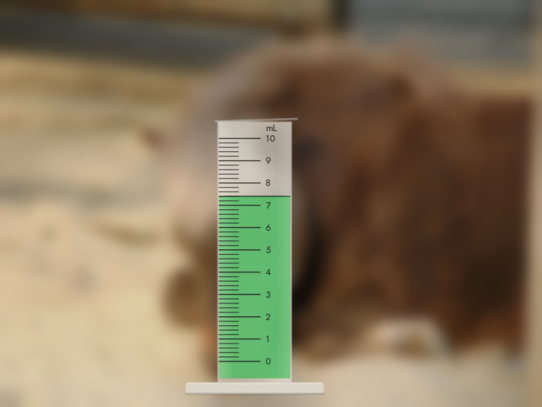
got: 7.4 mL
